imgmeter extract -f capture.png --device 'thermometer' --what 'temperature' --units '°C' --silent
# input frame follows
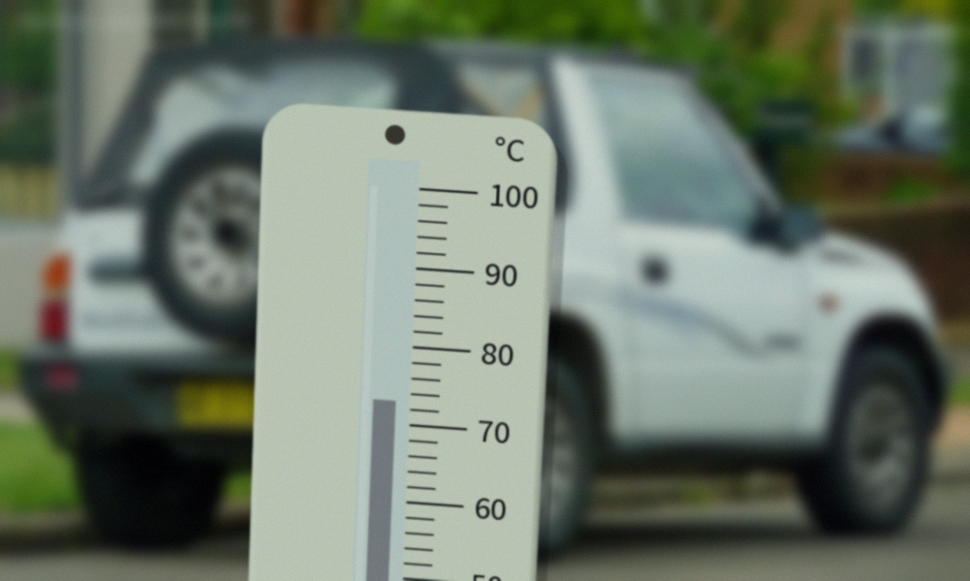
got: 73 °C
